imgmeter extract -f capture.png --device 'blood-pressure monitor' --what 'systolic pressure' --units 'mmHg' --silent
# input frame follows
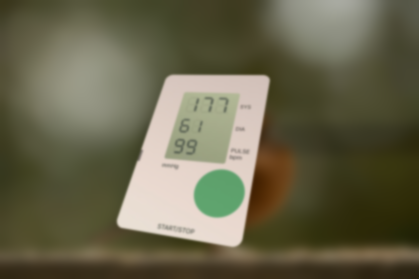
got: 177 mmHg
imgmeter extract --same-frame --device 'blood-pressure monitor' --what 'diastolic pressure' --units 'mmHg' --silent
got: 61 mmHg
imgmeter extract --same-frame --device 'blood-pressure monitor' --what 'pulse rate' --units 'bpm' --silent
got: 99 bpm
